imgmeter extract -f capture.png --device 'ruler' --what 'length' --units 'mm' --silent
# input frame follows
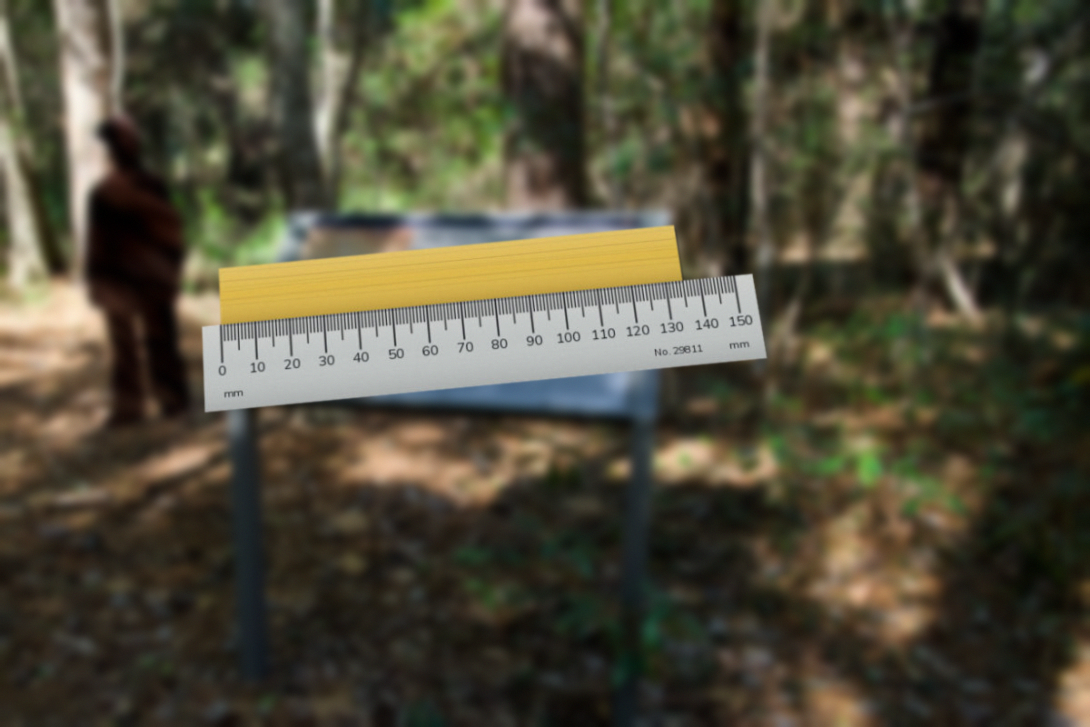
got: 135 mm
